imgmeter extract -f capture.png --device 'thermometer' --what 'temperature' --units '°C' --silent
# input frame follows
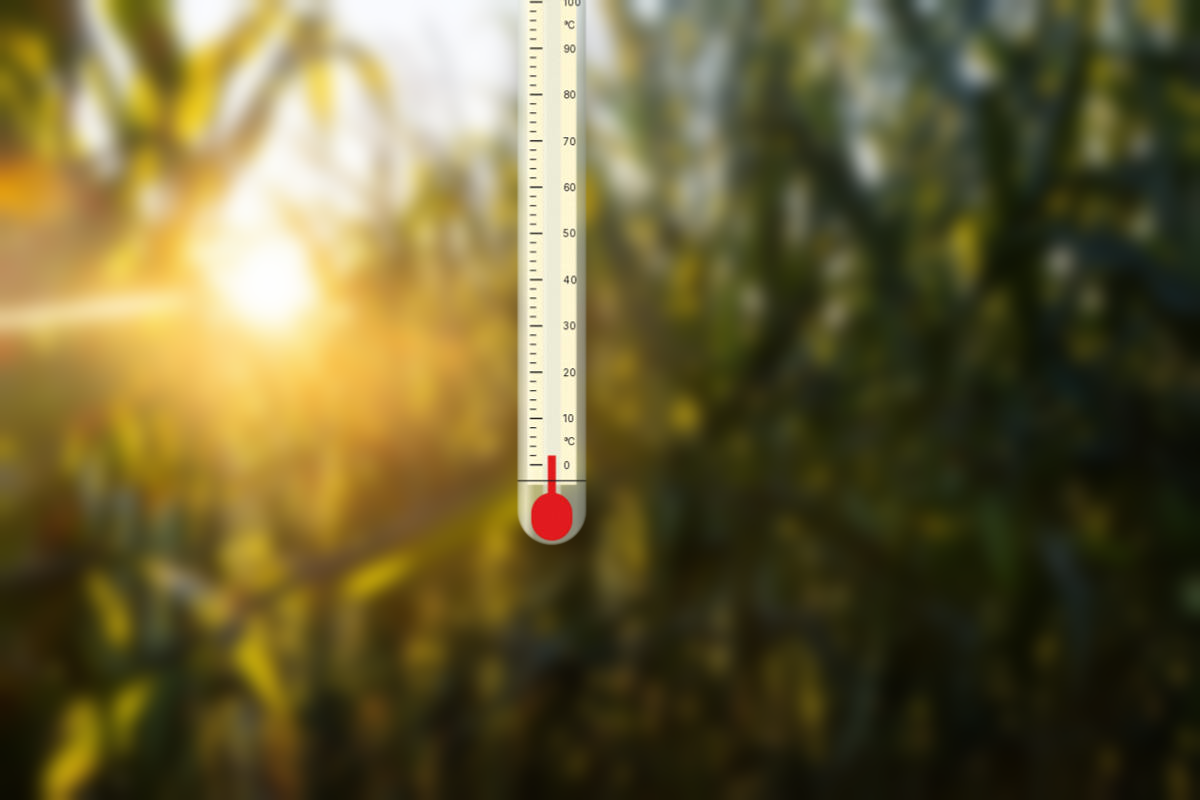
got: 2 °C
